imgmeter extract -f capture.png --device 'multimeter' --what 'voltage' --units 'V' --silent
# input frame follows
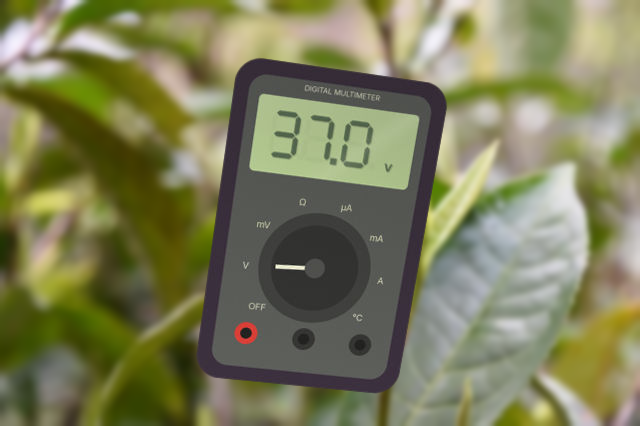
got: 37.0 V
